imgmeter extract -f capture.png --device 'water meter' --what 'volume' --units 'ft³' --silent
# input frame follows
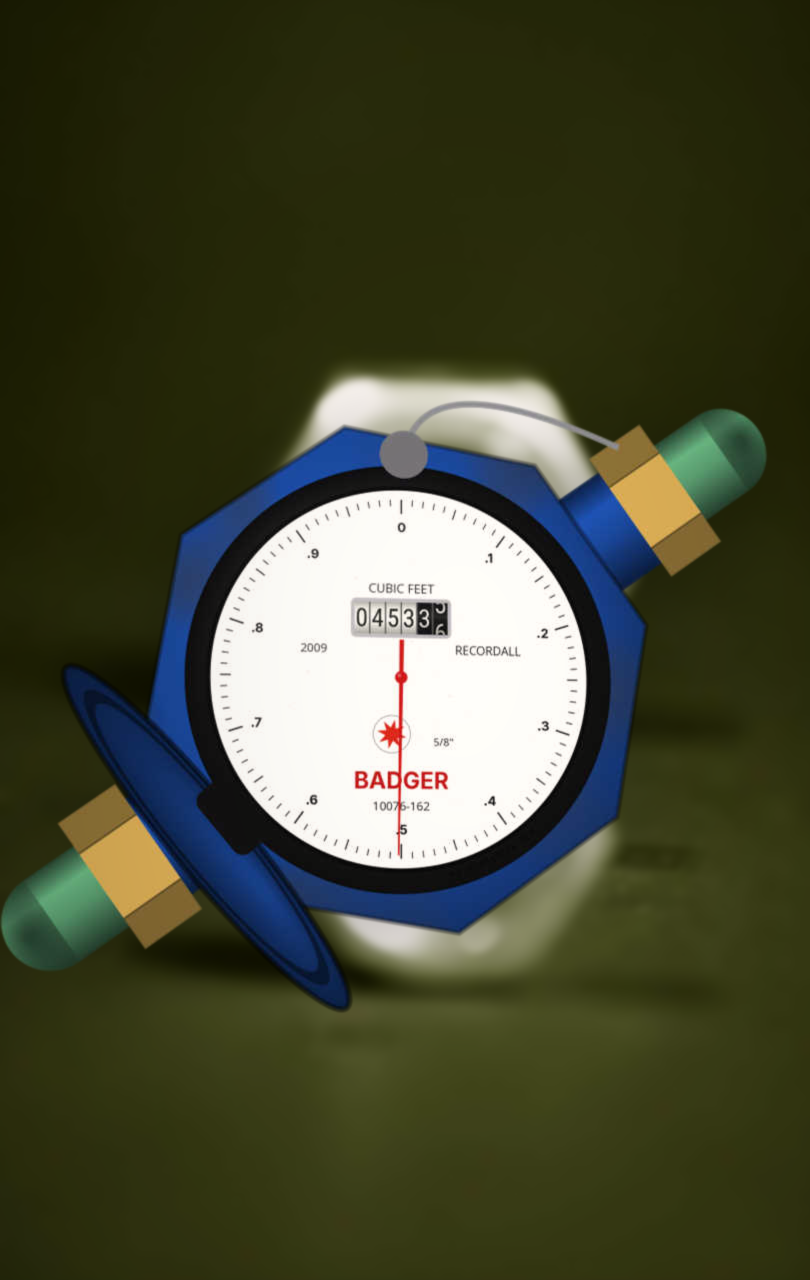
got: 45335.50 ft³
